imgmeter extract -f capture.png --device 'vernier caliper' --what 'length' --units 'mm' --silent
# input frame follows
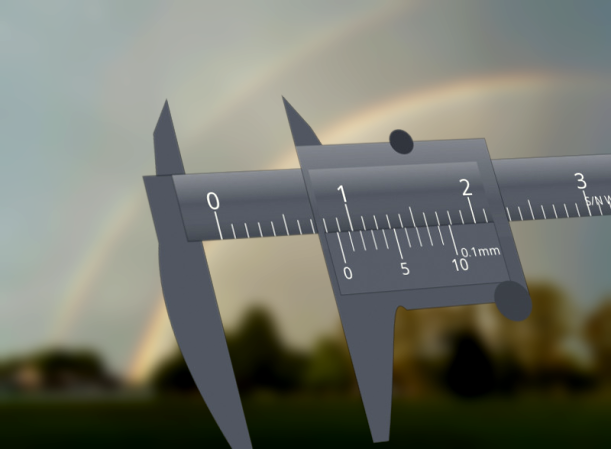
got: 8.8 mm
